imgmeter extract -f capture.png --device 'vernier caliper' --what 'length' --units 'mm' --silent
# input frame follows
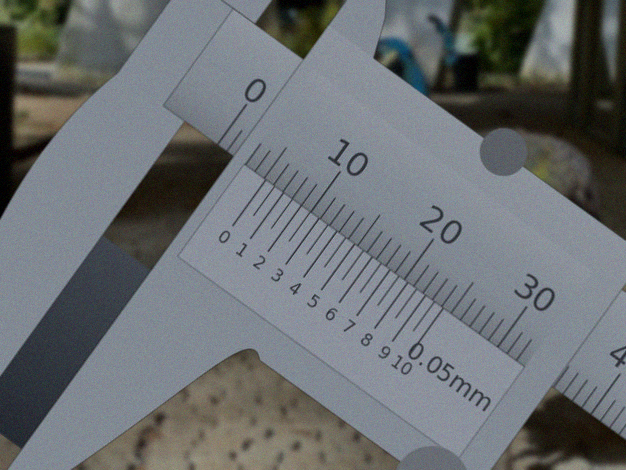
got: 5.2 mm
